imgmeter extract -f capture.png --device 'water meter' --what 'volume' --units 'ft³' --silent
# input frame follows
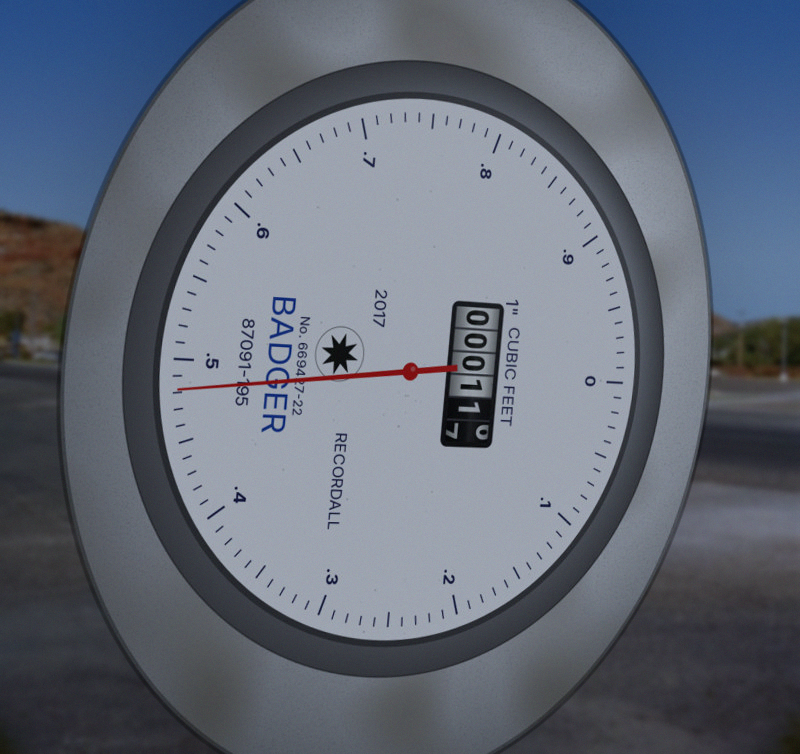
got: 116.48 ft³
